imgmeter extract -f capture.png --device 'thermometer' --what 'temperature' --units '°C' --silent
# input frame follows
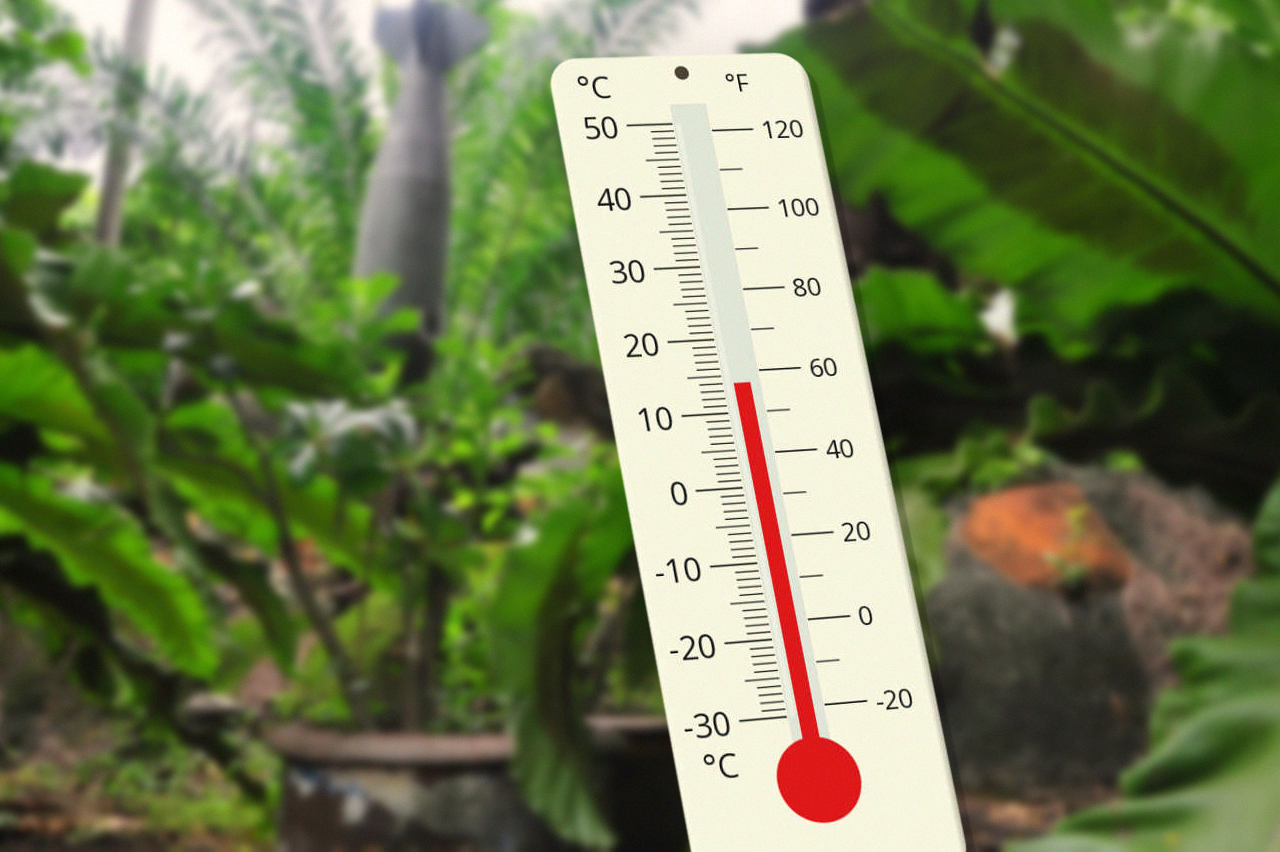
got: 14 °C
